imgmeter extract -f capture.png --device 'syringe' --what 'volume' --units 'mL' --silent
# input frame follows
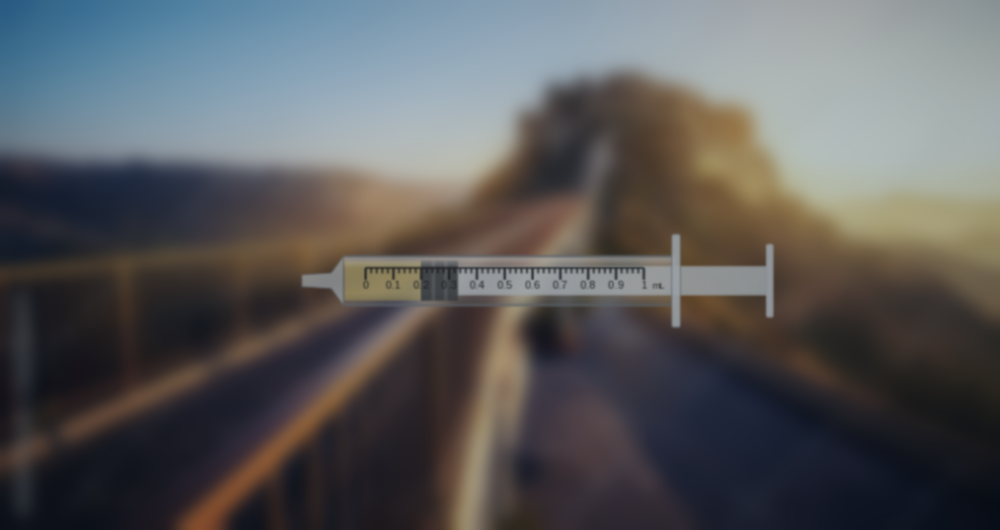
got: 0.2 mL
